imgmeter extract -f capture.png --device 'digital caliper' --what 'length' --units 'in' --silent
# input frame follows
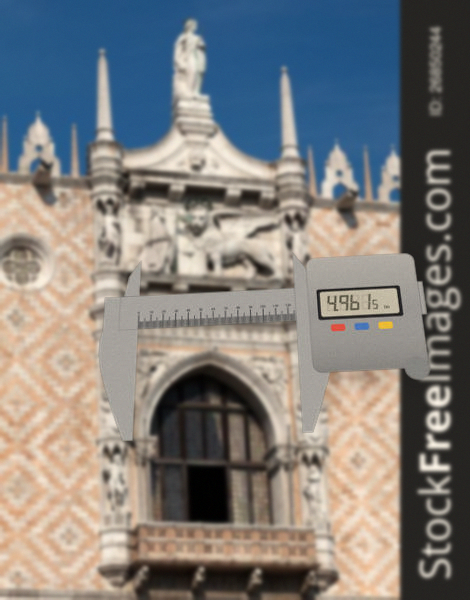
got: 4.9615 in
